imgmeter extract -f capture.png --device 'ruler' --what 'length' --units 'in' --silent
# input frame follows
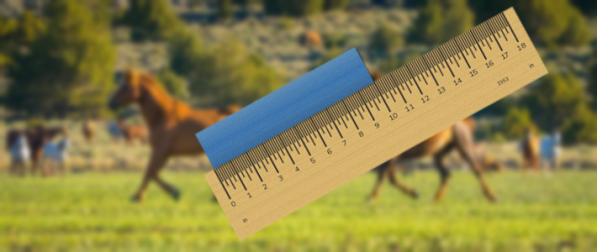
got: 10 in
